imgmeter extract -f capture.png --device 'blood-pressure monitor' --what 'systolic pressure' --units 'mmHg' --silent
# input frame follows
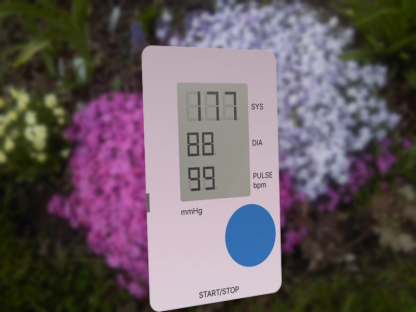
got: 177 mmHg
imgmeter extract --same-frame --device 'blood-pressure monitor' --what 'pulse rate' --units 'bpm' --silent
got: 99 bpm
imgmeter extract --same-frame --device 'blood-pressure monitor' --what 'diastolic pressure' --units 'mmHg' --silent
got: 88 mmHg
